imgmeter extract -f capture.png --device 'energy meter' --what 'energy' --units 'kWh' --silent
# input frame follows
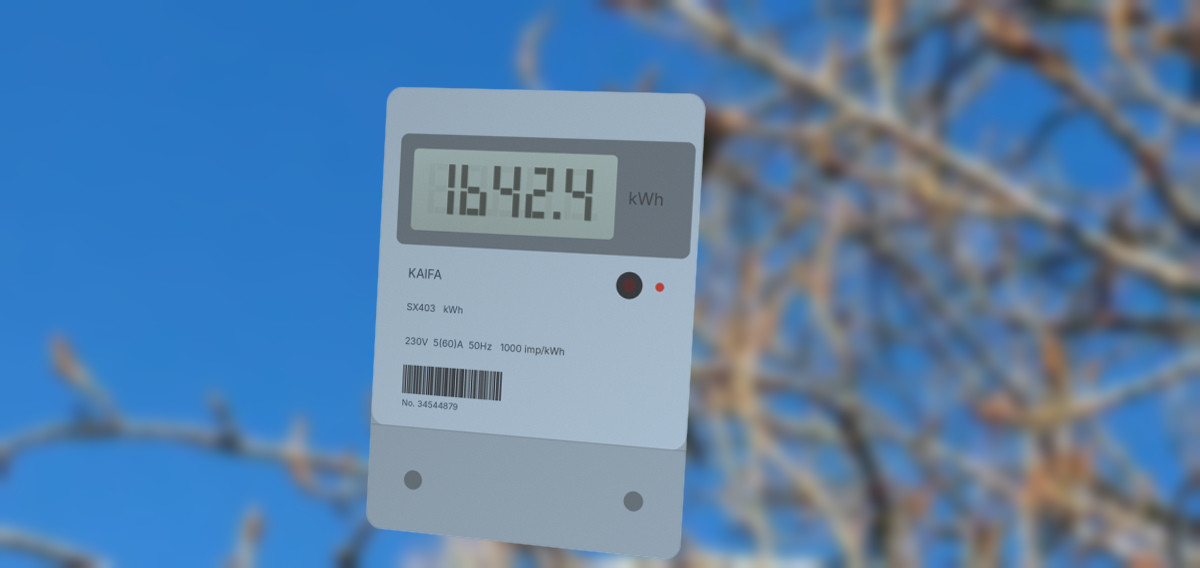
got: 1642.4 kWh
